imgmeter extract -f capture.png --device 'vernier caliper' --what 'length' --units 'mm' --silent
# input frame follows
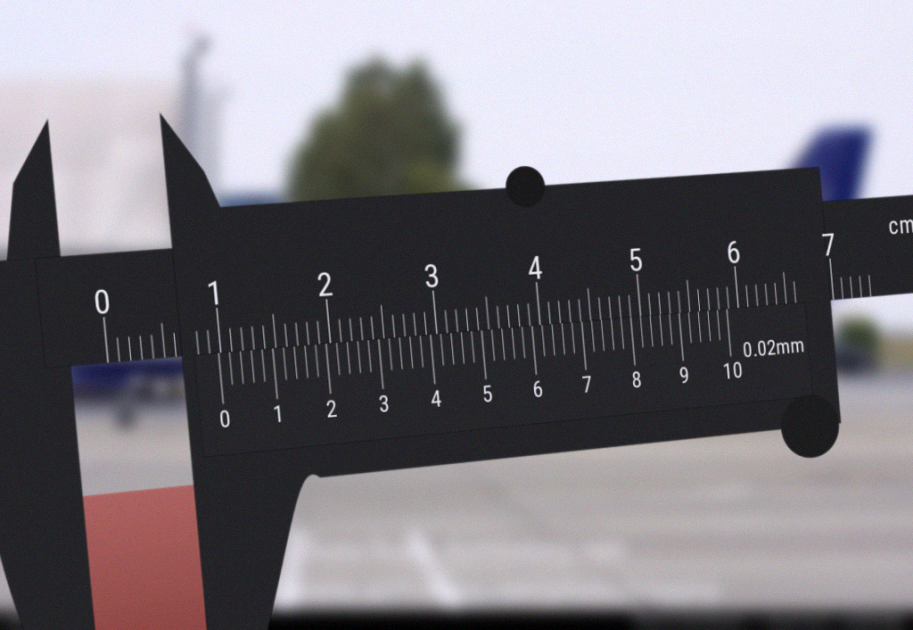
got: 9.8 mm
